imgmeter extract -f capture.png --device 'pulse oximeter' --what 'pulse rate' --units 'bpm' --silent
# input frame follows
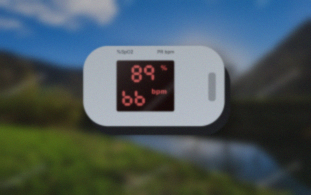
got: 66 bpm
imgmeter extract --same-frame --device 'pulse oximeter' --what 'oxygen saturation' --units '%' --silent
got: 89 %
